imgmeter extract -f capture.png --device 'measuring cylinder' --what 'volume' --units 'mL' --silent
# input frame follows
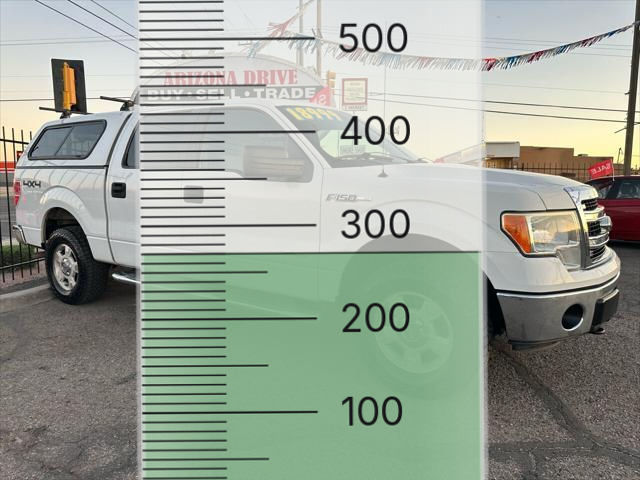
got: 270 mL
